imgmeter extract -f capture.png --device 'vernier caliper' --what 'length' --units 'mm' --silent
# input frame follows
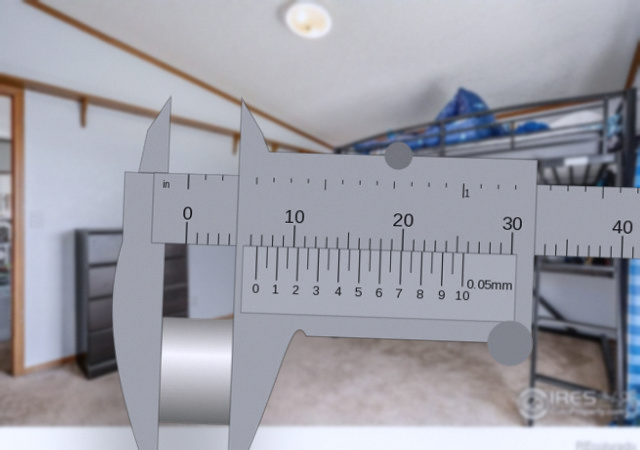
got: 6.6 mm
